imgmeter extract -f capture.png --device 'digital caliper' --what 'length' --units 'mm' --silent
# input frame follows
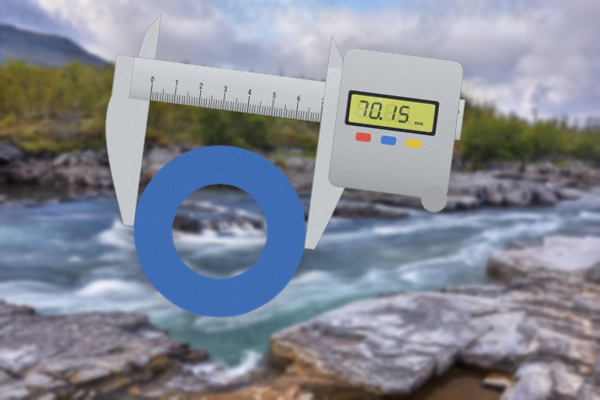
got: 70.15 mm
